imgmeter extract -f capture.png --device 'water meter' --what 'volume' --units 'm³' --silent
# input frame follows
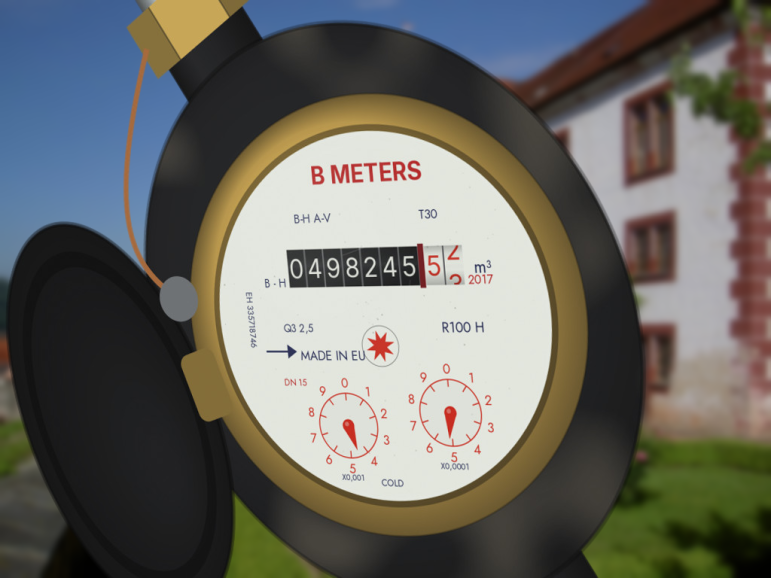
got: 498245.5245 m³
